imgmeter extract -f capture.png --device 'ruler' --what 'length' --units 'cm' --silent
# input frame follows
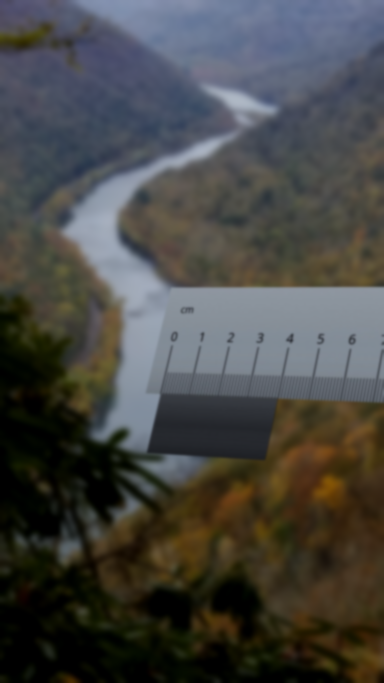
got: 4 cm
